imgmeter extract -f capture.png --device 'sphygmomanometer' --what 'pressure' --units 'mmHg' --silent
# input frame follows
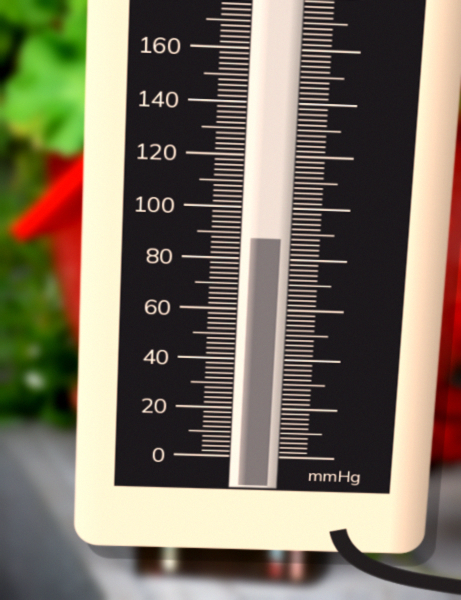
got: 88 mmHg
